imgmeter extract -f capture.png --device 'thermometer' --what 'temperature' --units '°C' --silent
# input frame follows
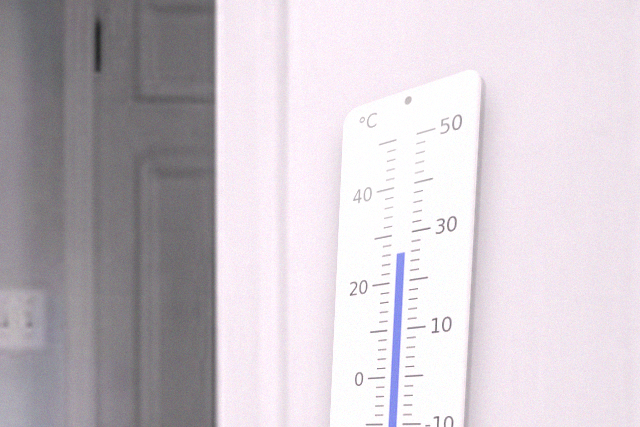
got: 26 °C
